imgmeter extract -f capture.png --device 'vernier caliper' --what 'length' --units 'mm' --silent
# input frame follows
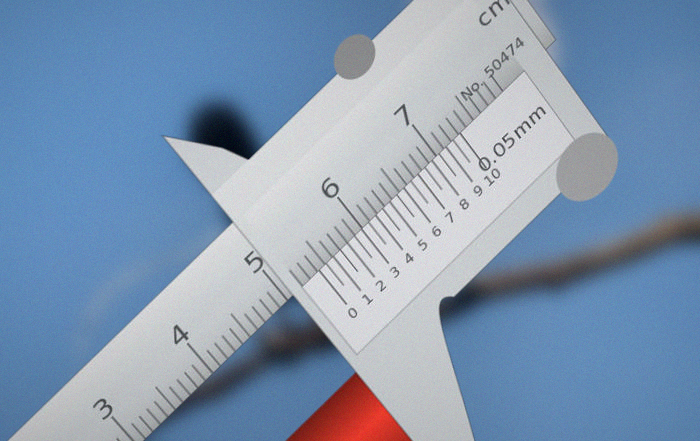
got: 54.2 mm
